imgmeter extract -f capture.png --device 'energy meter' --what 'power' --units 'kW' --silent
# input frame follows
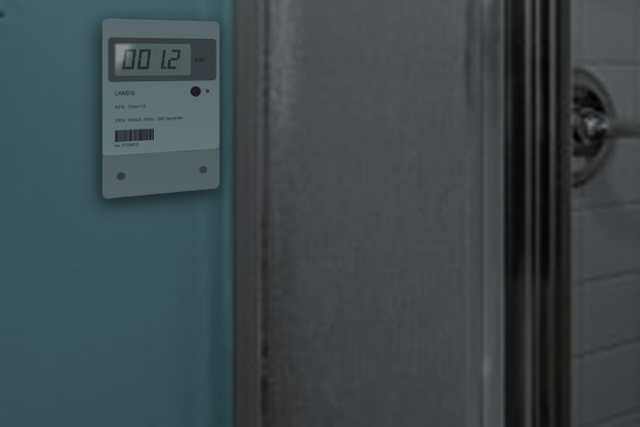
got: 1.2 kW
